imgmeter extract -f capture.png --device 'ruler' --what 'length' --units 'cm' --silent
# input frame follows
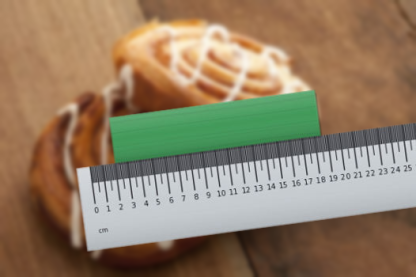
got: 16.5 cm
